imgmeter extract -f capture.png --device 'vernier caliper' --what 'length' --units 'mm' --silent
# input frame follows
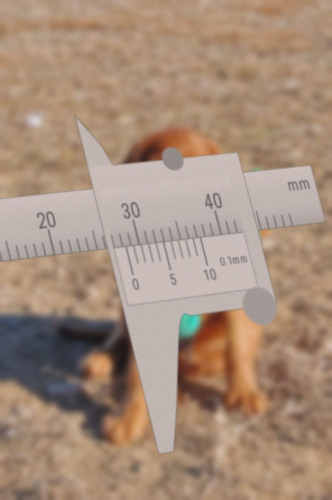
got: 28.4 mm
